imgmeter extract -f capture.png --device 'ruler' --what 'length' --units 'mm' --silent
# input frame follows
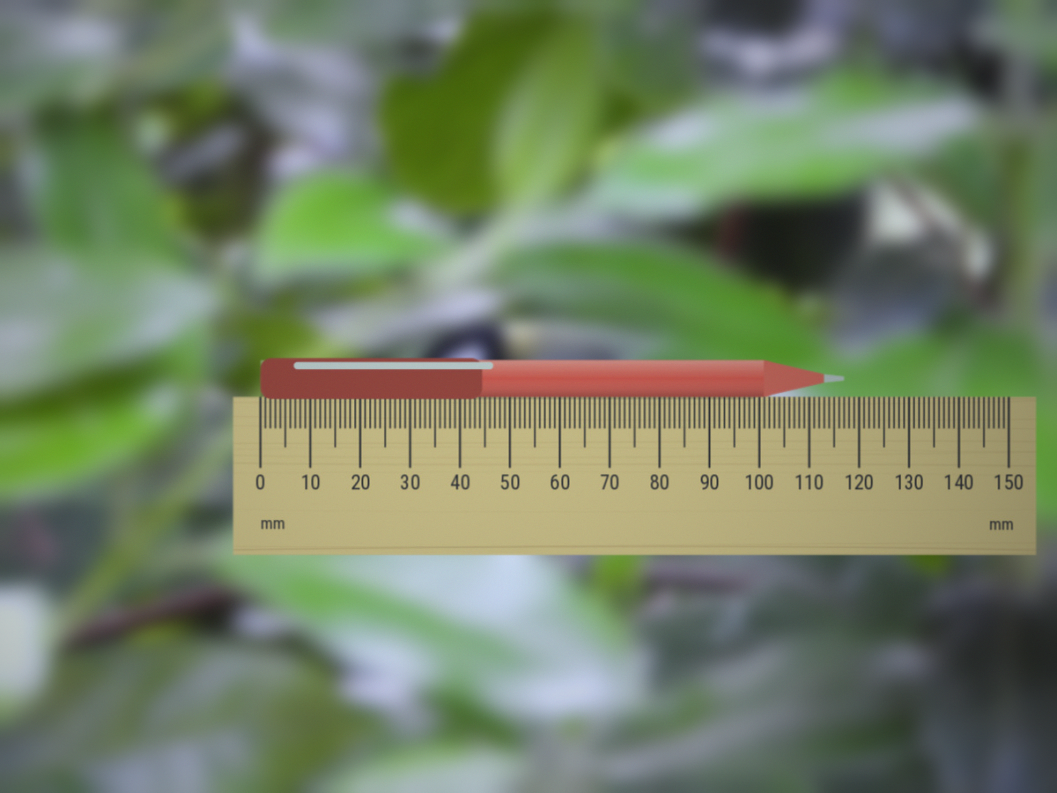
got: 117 mm
